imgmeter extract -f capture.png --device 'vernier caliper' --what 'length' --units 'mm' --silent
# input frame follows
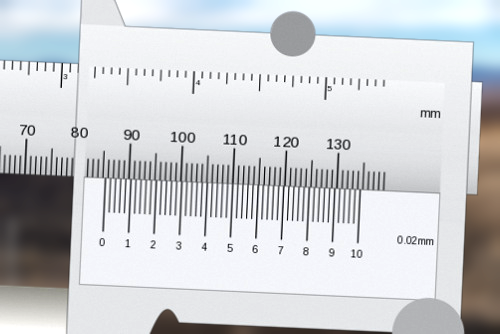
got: 85.5 mm
